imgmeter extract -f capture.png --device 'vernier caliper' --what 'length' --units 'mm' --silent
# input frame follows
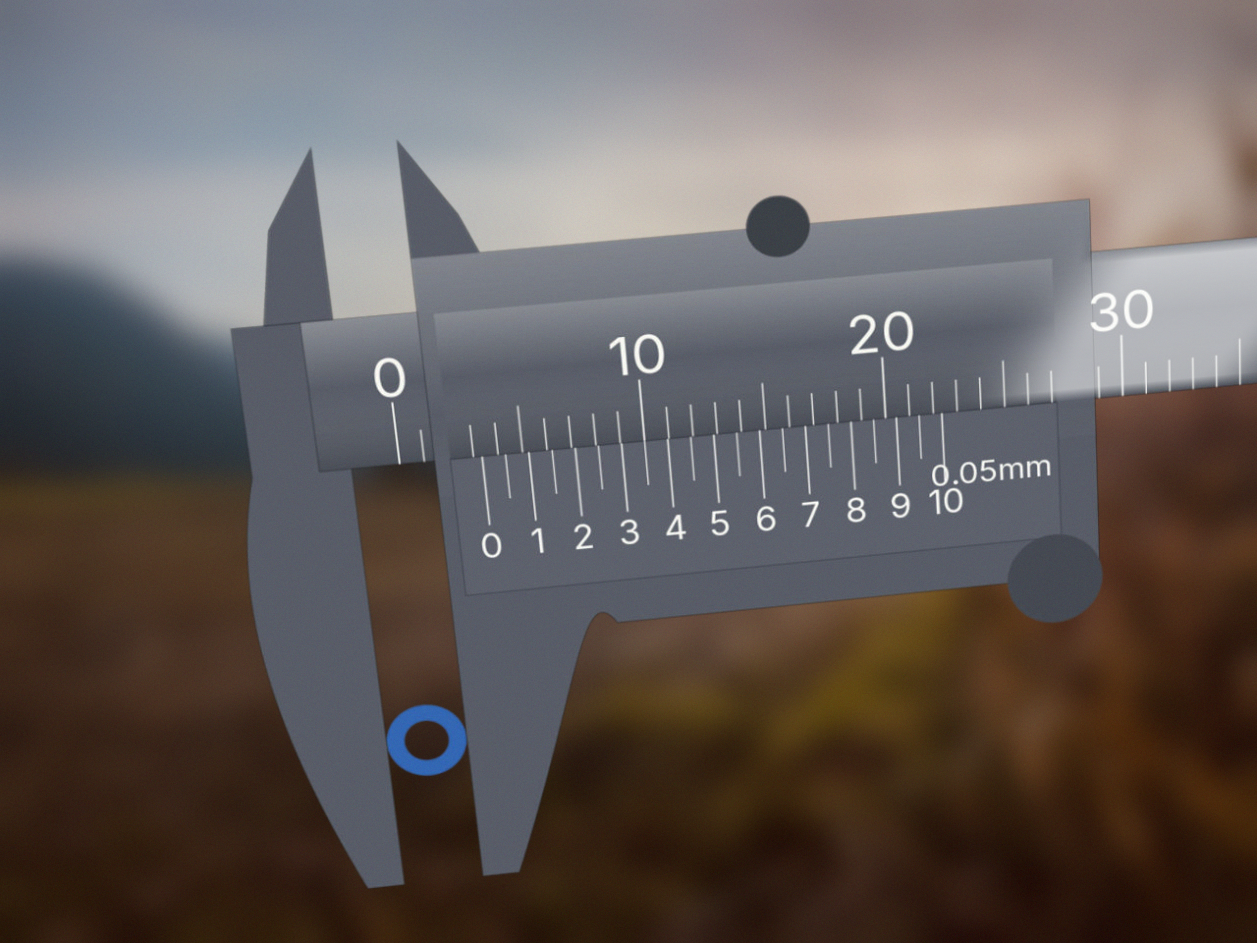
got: 3.35 mm
